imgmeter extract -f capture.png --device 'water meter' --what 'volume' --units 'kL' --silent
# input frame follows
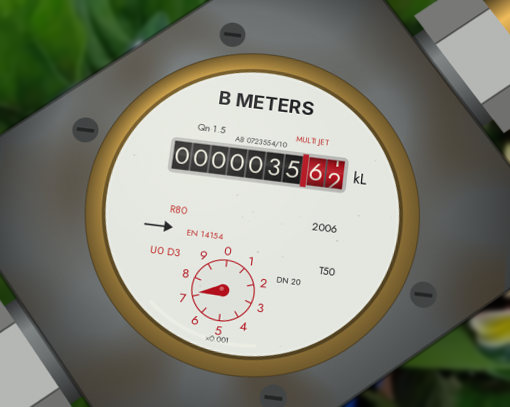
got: 35.617 kL
